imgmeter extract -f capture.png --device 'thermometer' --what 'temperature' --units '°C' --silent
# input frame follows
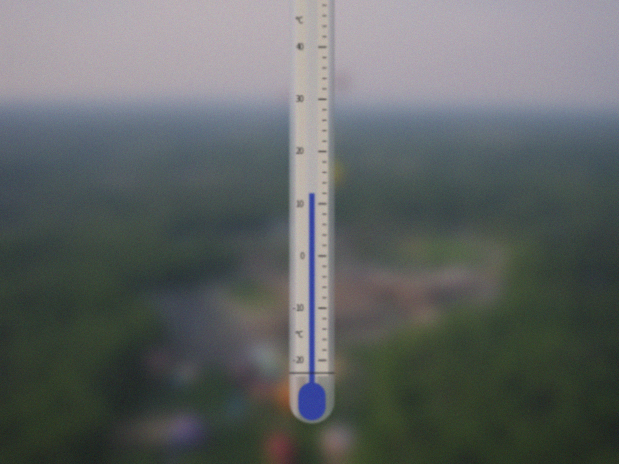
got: 12 °C
